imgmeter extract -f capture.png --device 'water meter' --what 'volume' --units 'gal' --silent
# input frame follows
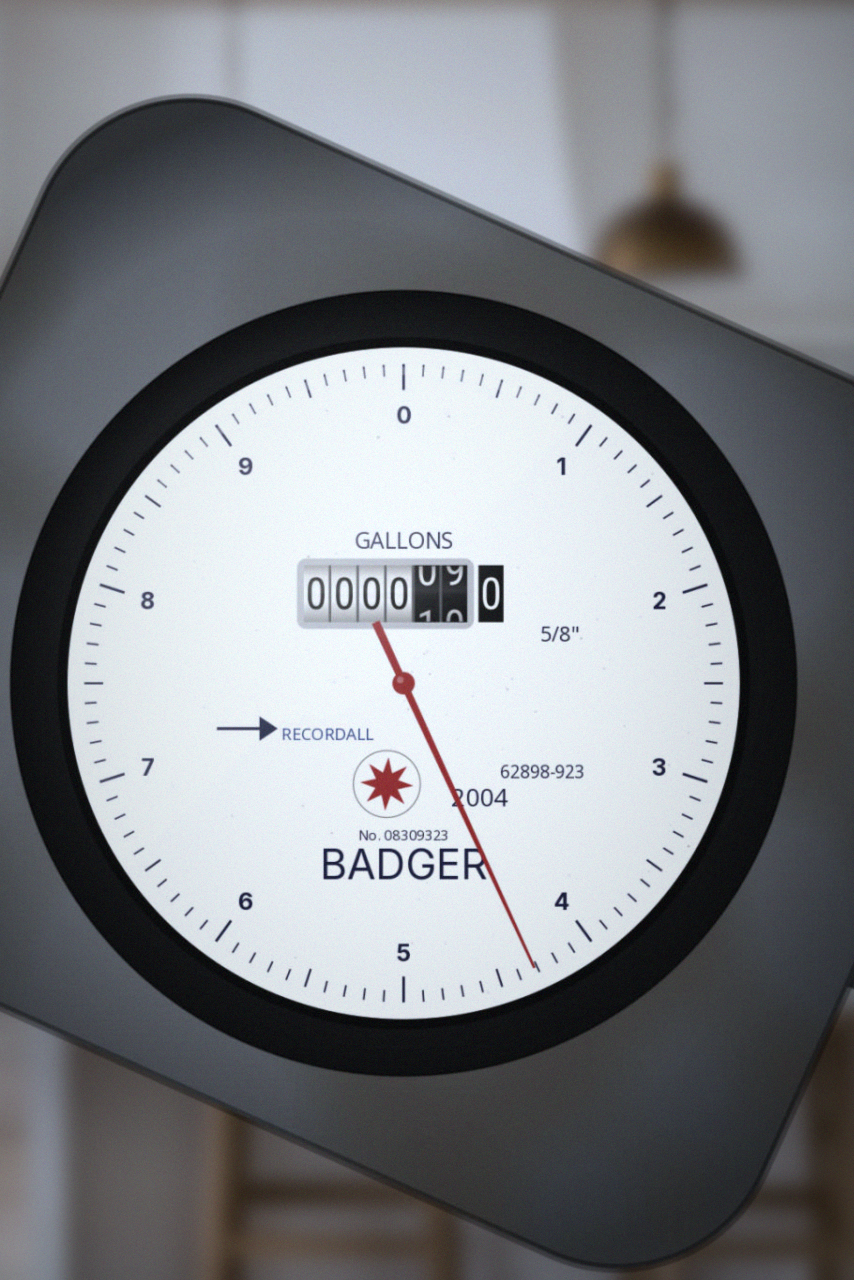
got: 94.3 gal
